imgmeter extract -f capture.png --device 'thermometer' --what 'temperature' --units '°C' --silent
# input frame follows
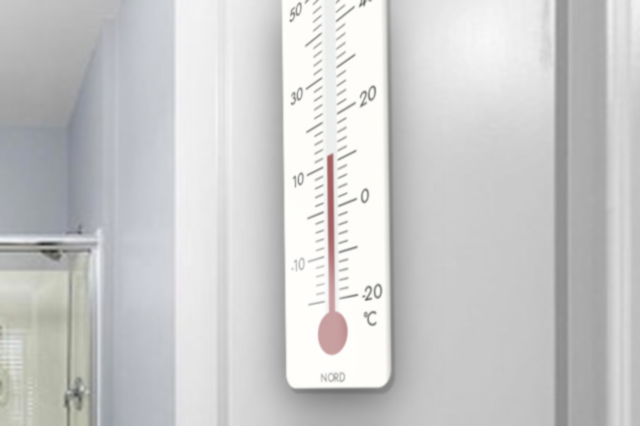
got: 12 °C
